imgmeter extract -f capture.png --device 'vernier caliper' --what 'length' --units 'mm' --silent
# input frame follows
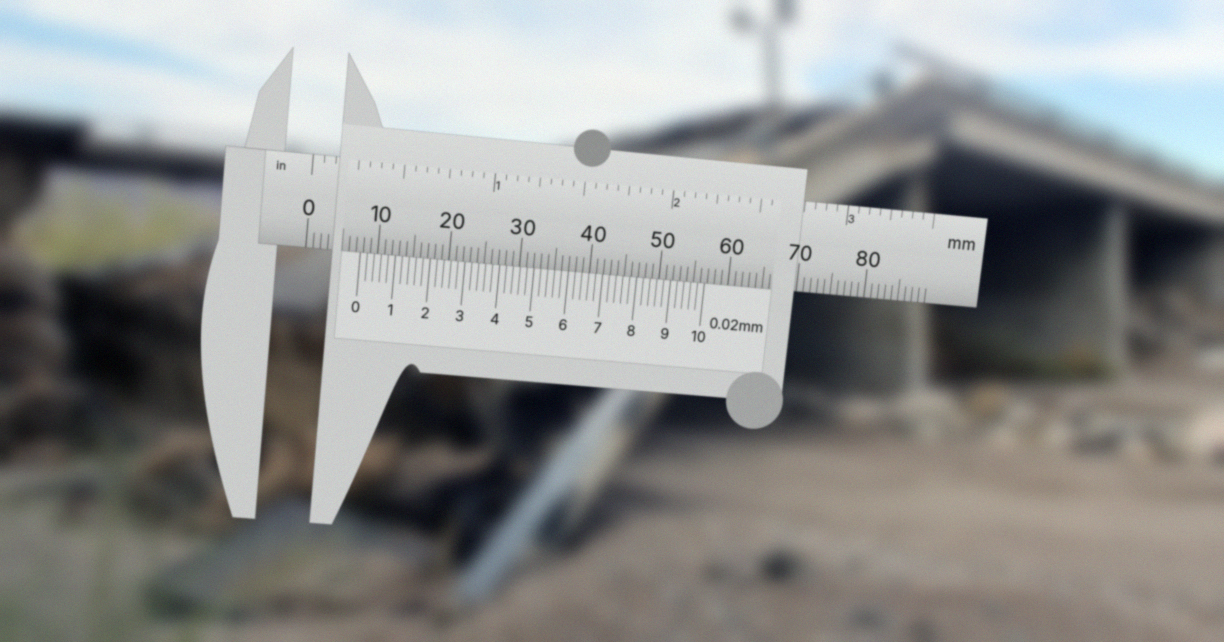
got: 7.6 mm
